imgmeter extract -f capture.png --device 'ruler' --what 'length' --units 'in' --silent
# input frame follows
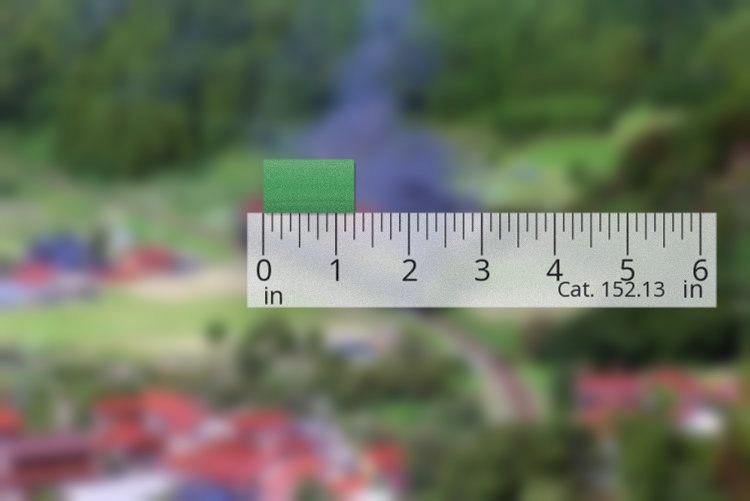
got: 1.25 in
